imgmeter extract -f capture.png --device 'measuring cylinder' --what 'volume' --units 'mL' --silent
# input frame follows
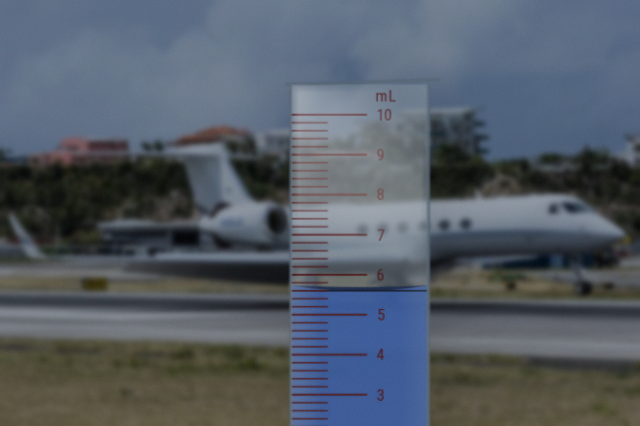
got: 5.6 mL
